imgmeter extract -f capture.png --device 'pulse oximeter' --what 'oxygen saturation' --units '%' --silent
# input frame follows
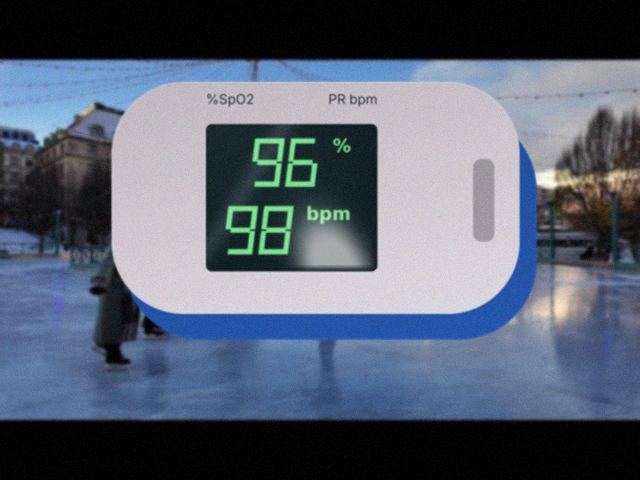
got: 96 %
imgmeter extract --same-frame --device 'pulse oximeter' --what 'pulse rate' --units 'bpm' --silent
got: 98 bpm
